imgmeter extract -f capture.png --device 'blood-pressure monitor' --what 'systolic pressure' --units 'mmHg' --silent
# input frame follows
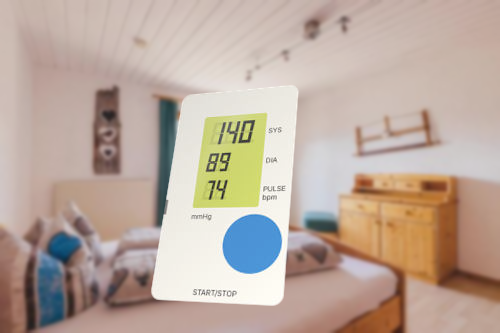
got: 140 mmHg
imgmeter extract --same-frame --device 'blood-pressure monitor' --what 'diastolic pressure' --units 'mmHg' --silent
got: 89 mmHg
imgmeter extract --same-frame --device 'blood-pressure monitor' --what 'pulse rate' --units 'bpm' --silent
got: 74 bpm
